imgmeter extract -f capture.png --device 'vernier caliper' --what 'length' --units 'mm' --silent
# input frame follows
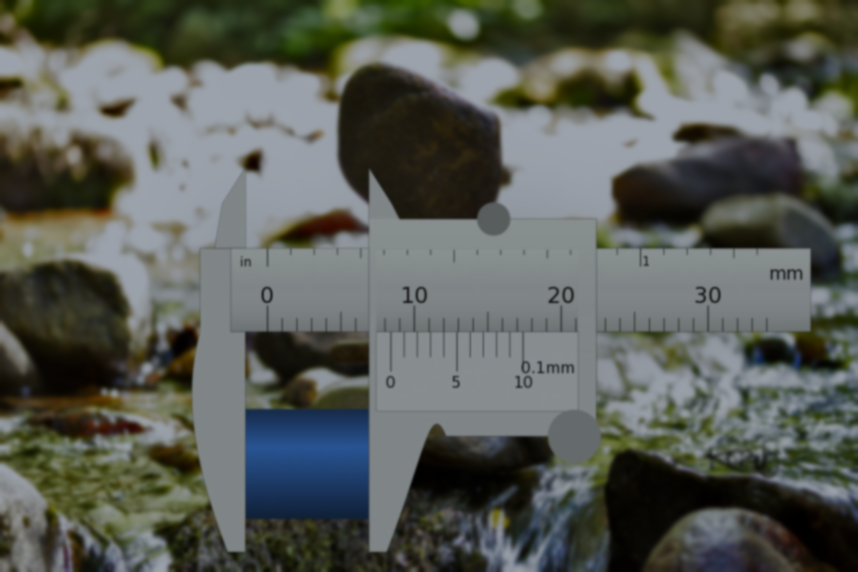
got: 8.4 mm
